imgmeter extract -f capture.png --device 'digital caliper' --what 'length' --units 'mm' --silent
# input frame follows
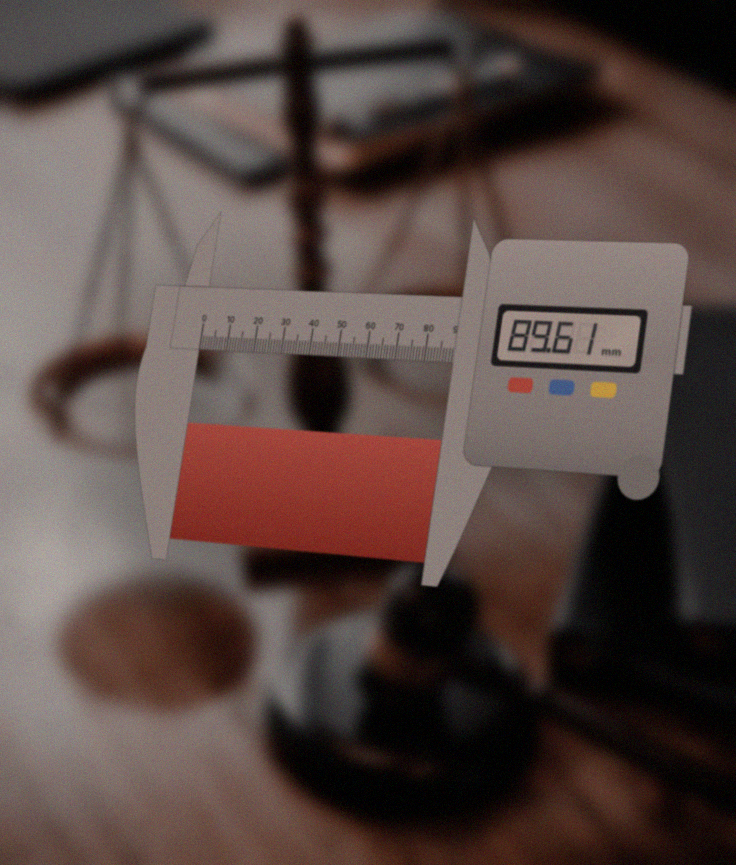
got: 89.61 mm
